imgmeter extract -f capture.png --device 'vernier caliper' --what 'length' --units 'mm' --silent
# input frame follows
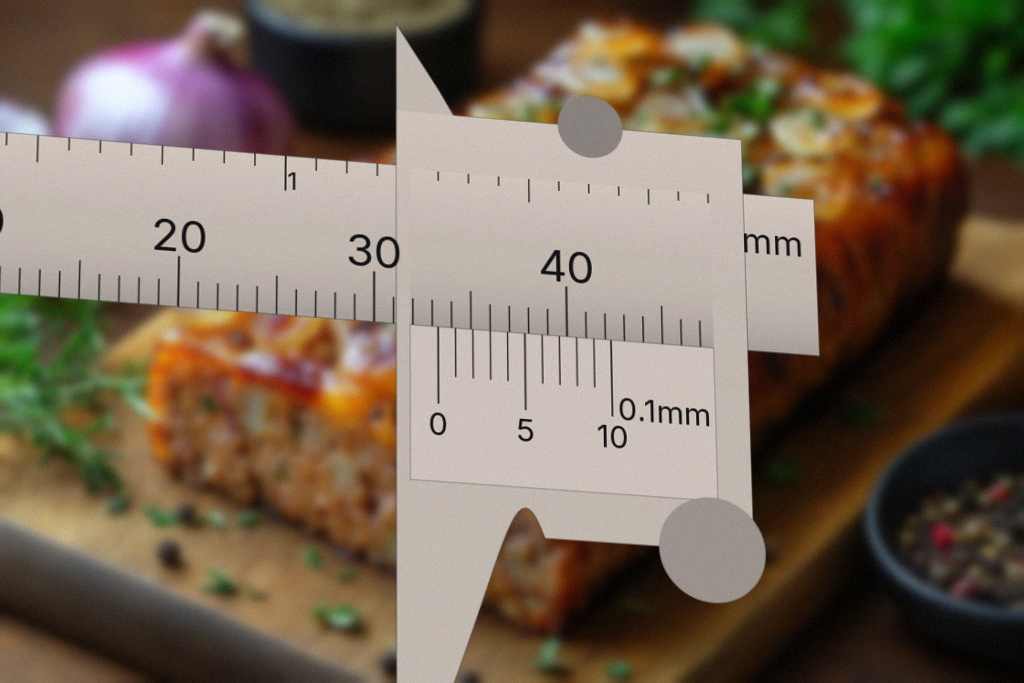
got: 33.3 mm
